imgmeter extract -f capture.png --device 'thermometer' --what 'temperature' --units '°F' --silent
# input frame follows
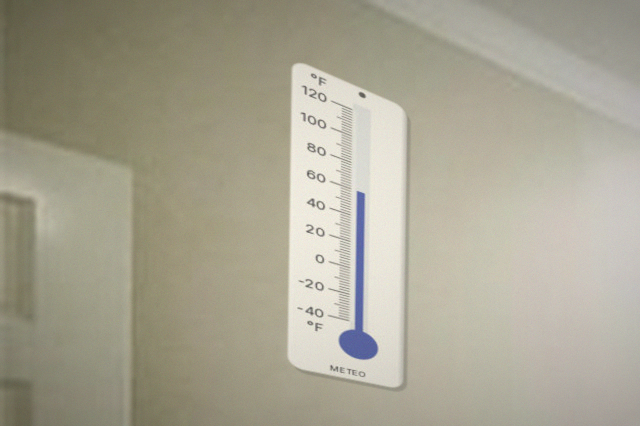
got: 60 °F
